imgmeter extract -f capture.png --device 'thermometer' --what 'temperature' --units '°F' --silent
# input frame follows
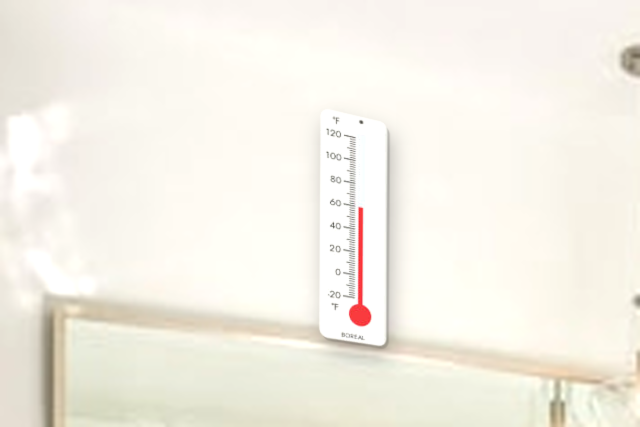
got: 60 °F
